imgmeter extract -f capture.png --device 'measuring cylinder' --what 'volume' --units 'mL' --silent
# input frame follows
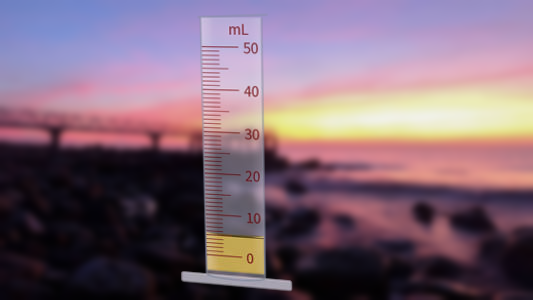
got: 5 mL
